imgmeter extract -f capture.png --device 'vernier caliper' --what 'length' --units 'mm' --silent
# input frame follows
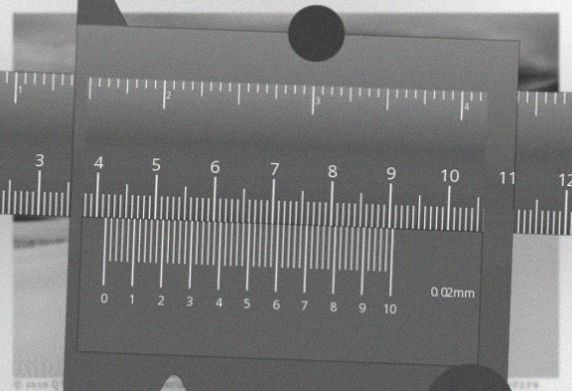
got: 41.6 mm
